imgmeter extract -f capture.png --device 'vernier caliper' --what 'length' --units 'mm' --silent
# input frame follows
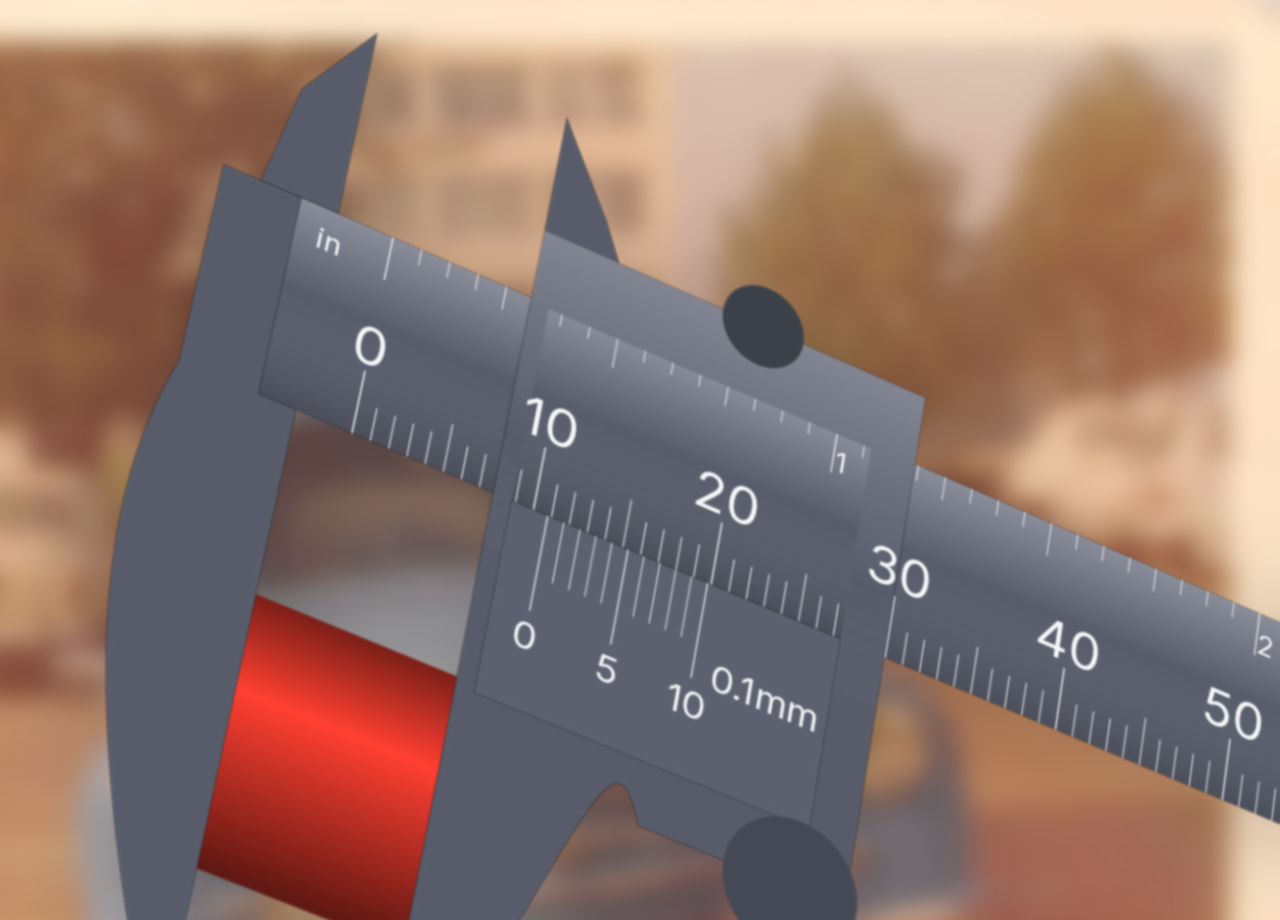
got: 10.8 mm
